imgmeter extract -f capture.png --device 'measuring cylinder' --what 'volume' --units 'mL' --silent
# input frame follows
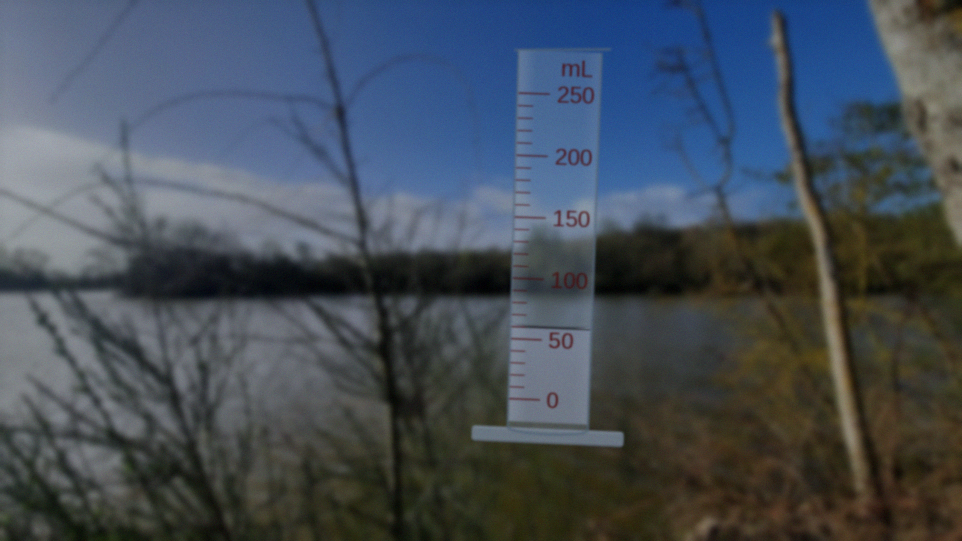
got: 60 mL
